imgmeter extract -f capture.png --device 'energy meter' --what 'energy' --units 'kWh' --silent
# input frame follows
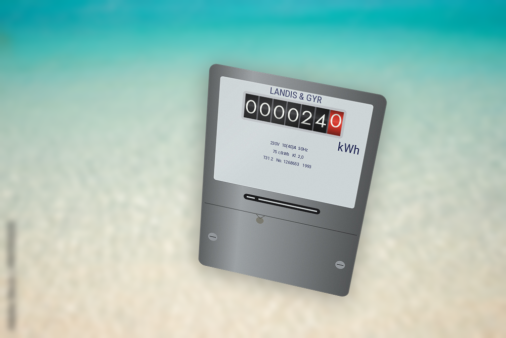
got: 24.0 kWh
